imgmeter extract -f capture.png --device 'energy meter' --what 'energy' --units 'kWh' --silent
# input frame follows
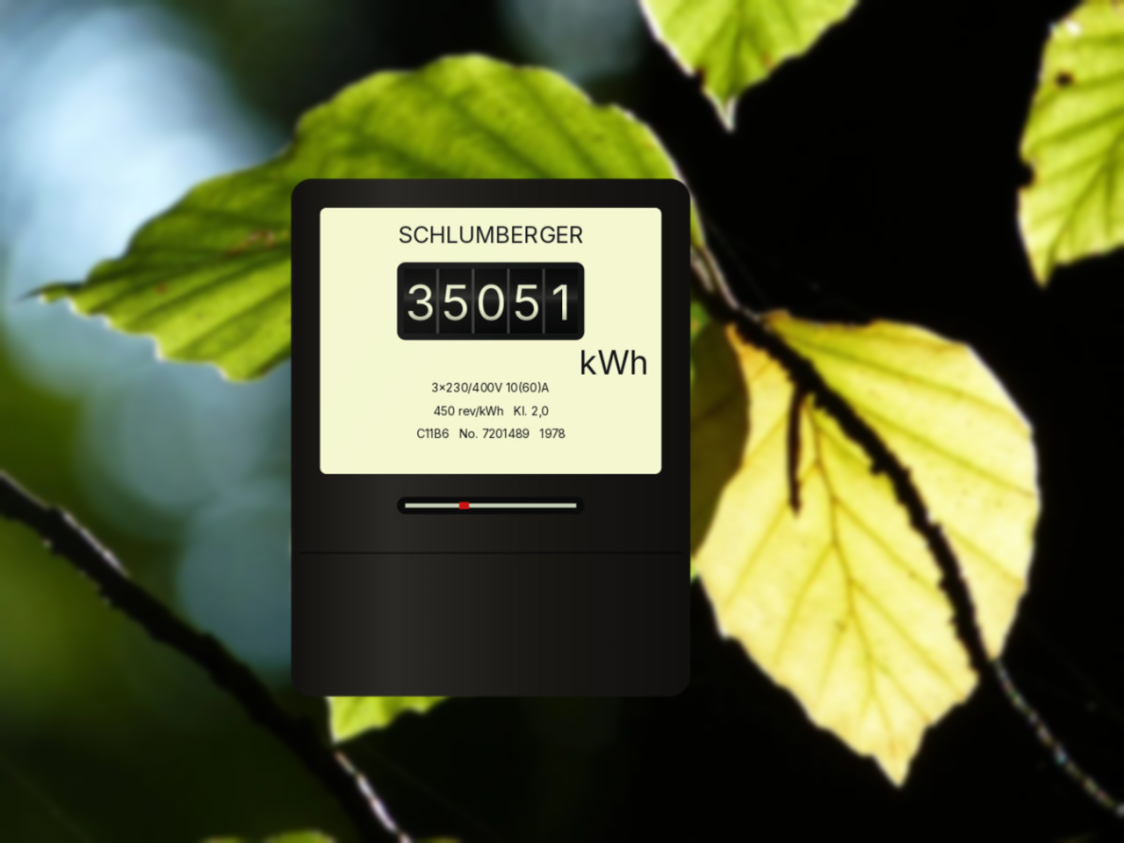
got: 35051 kWh
